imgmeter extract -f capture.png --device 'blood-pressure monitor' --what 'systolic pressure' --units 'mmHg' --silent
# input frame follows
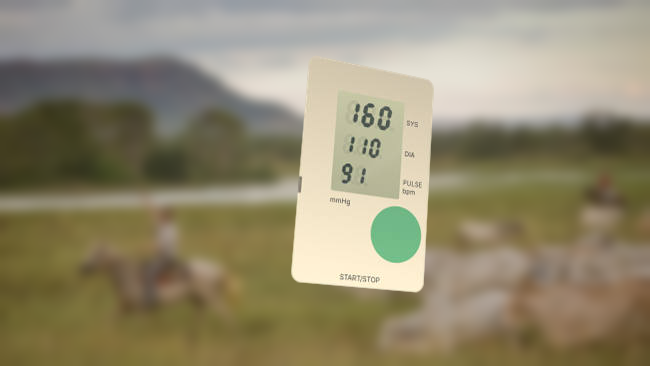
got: 160 mmHg
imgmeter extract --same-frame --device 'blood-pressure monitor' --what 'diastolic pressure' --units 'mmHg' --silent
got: 110 mmHg
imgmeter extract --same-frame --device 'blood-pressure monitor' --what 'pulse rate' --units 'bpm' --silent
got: 91 bpm
